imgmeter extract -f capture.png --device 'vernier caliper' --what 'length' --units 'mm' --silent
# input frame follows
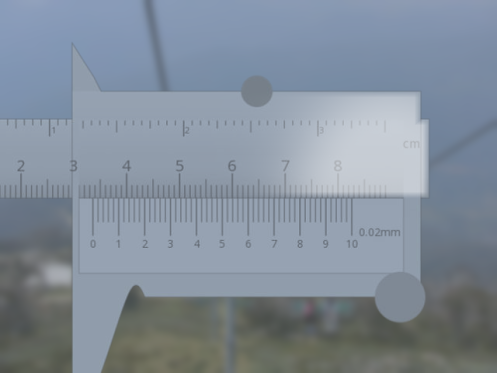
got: 33.6 mm
